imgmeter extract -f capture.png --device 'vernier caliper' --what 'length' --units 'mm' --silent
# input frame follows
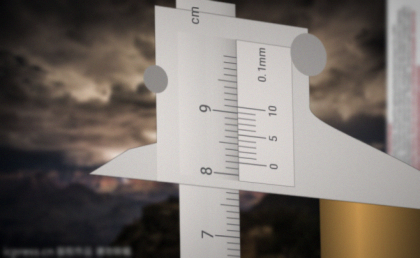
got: 82.0 mm
